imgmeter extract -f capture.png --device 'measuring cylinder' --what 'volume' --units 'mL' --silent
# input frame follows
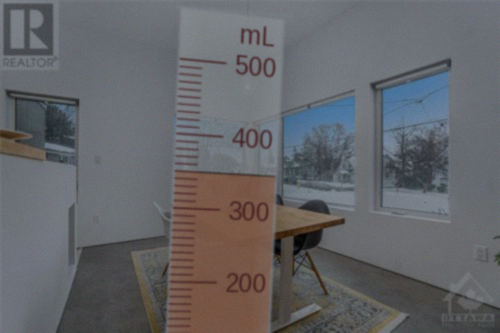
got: 350 mL
